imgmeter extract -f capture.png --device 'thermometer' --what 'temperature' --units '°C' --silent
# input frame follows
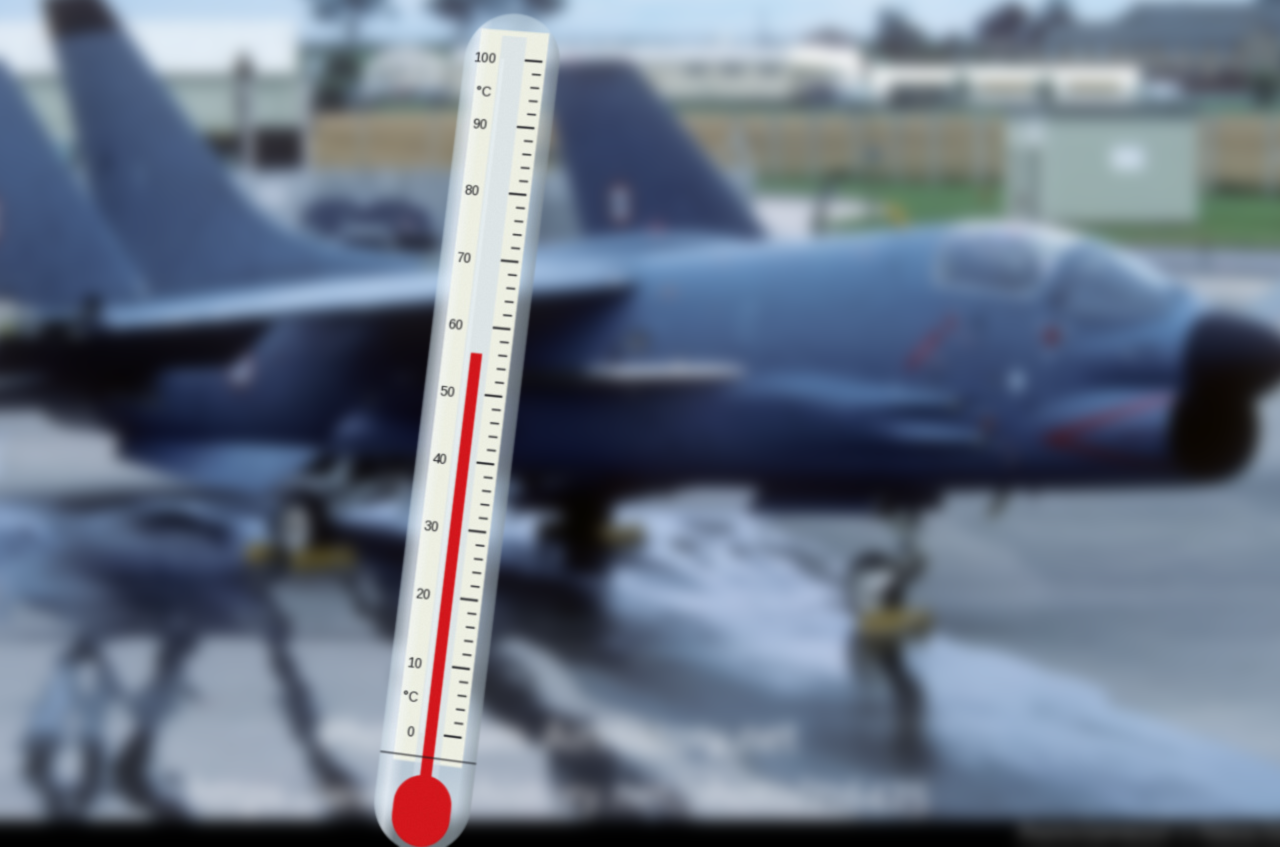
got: 56 °C
